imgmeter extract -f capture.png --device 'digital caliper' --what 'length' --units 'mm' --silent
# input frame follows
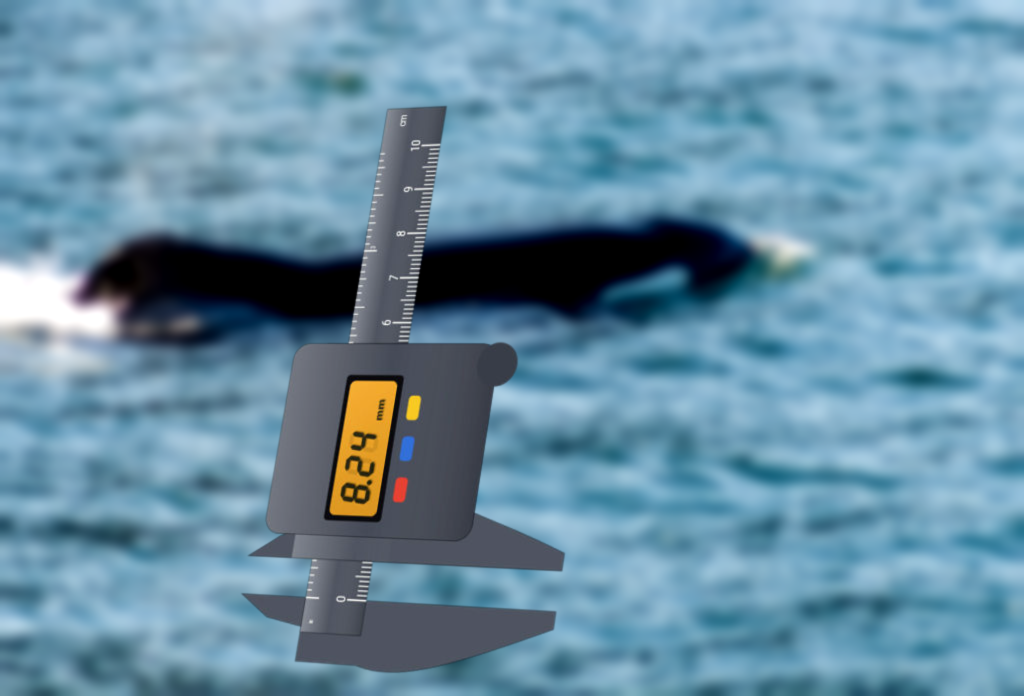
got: 8.24 mm
